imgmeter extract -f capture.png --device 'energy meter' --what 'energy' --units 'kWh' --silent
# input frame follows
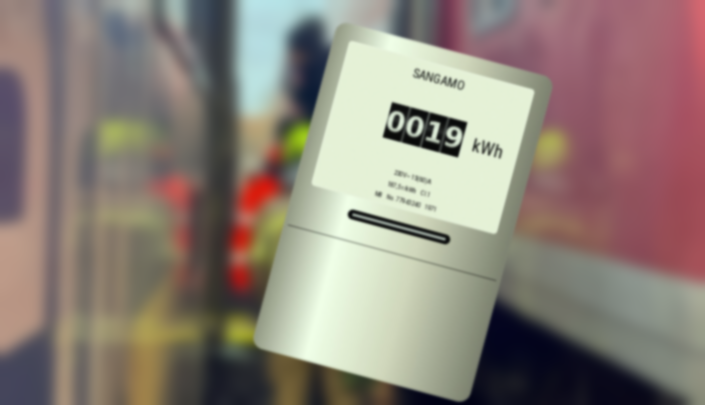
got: 19 kWh
